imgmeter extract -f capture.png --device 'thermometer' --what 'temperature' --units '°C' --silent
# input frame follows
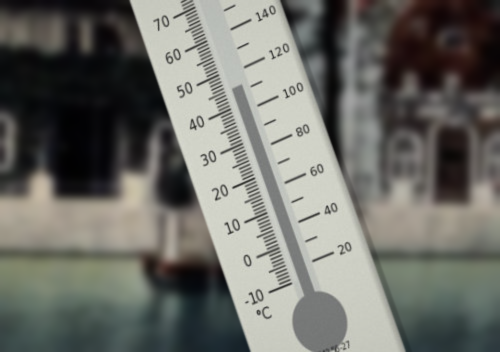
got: 45 °C
